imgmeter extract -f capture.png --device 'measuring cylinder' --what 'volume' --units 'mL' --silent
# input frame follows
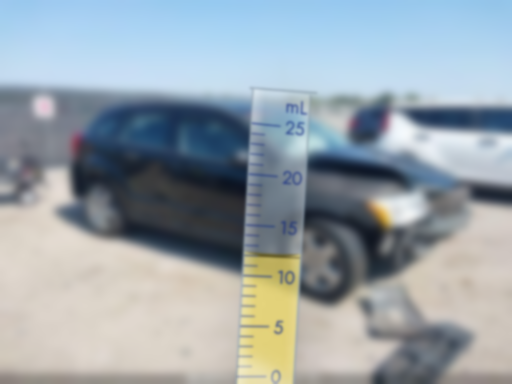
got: 12 mL
